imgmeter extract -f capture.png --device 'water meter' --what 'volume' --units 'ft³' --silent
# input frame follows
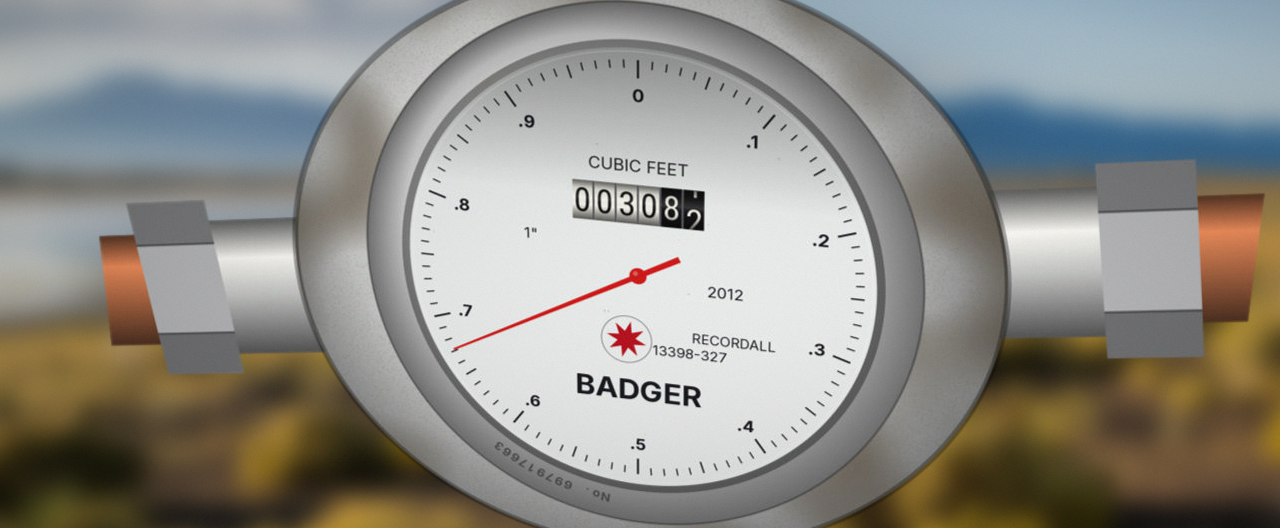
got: 3081.67 ft³
